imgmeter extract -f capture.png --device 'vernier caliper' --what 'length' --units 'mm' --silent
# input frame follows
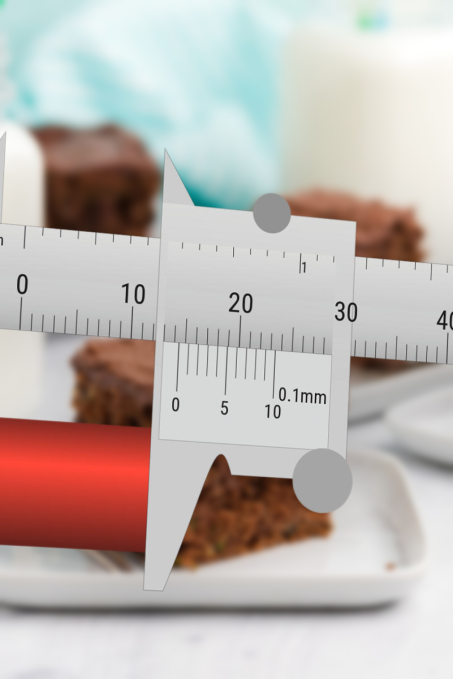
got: 14.4 mm
